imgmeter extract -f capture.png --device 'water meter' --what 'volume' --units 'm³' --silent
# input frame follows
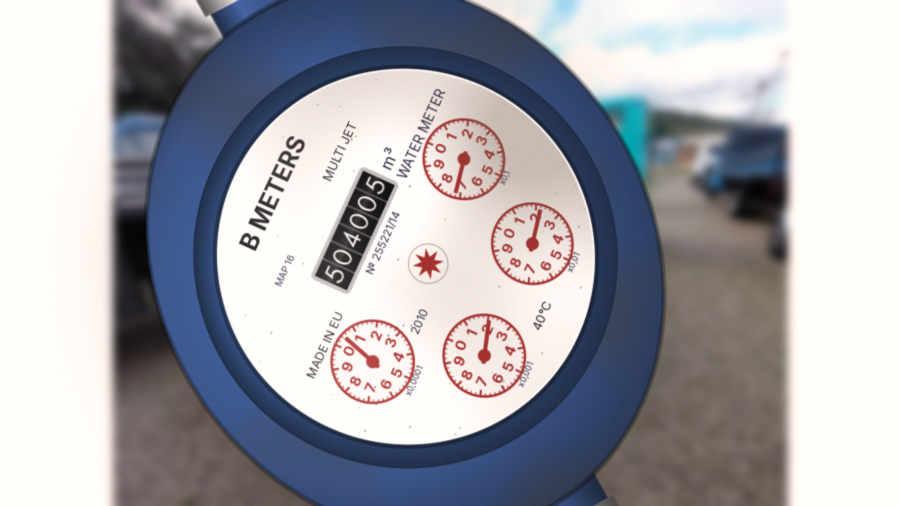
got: 504005.7220 m³
